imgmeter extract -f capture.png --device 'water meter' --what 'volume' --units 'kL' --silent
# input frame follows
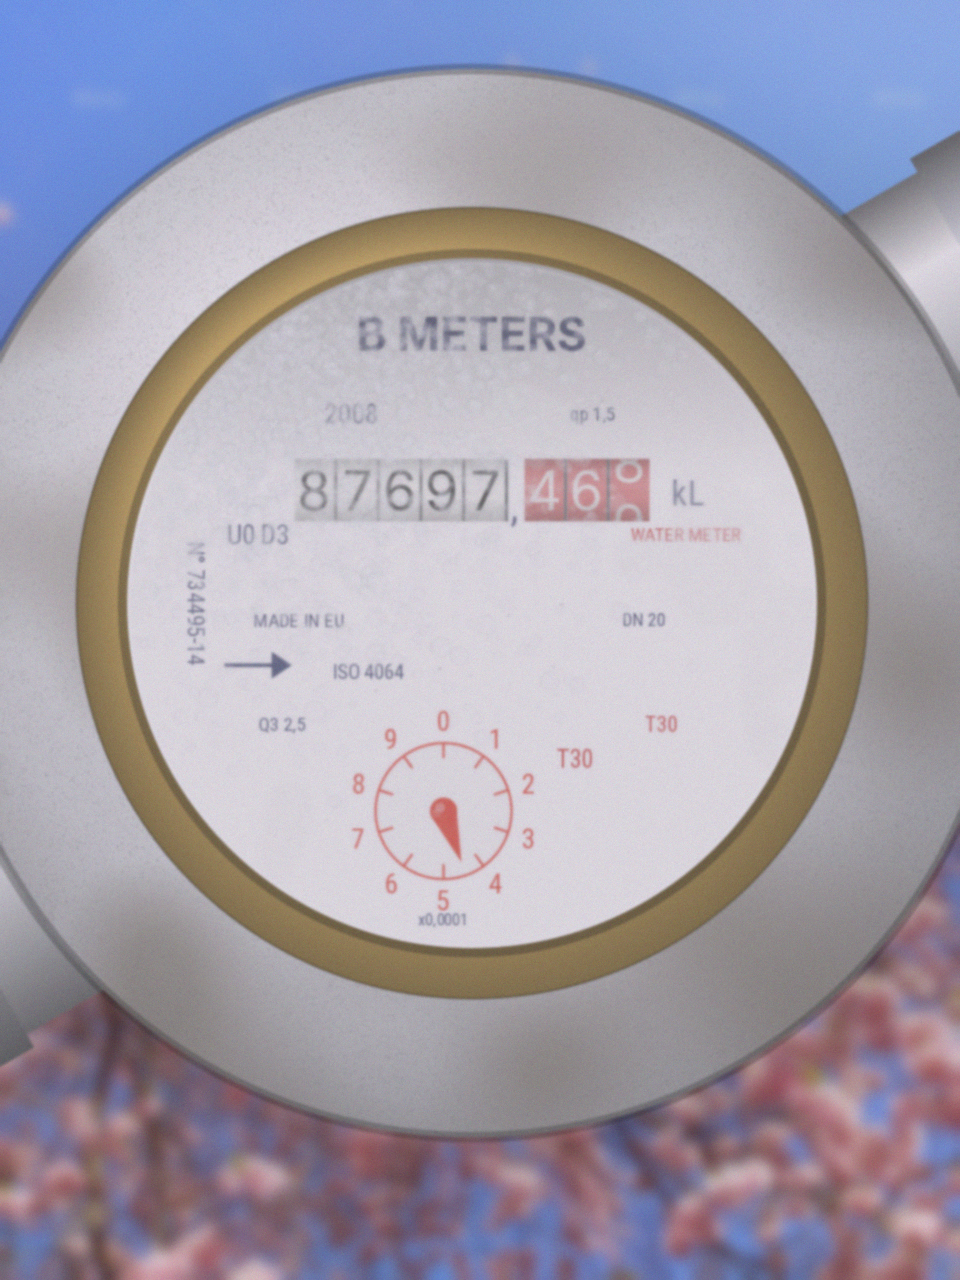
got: 87697.4684 kL
